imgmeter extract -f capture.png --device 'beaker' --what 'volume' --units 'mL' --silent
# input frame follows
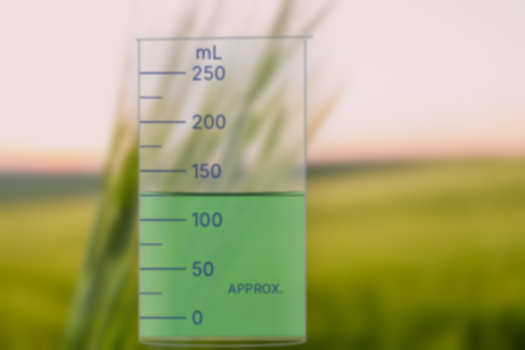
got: 125 mL
